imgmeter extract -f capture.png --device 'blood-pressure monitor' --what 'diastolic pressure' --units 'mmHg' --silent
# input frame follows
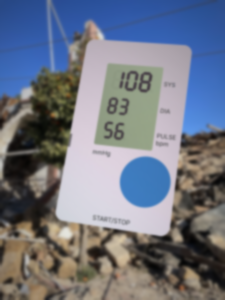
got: 83 mmHg
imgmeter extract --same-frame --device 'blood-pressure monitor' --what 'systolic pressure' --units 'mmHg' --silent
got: 108 mmHg
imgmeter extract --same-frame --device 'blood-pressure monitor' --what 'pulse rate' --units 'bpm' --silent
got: 56 bpm
